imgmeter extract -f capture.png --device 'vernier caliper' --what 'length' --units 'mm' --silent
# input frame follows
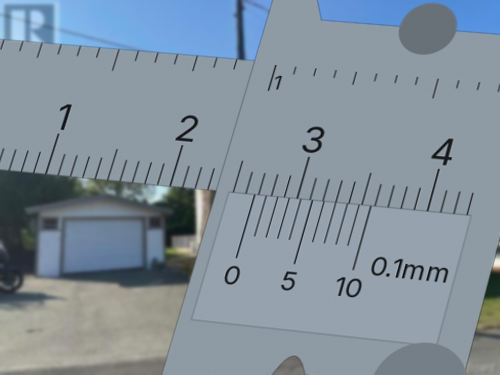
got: 26.7 mm
